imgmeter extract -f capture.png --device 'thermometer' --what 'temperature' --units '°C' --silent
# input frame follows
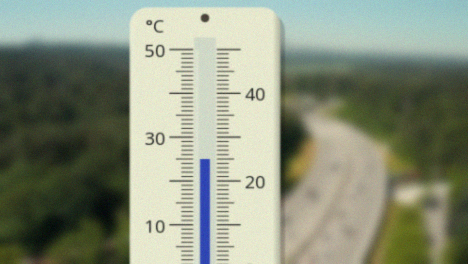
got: 25 °C
